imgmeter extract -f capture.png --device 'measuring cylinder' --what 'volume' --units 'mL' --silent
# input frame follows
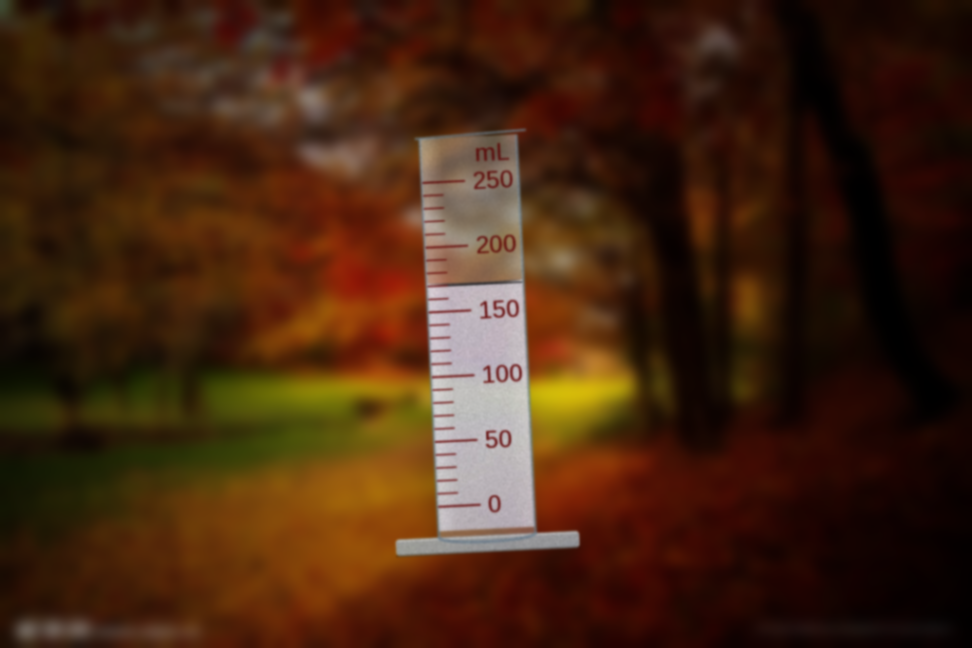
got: 170 mL
